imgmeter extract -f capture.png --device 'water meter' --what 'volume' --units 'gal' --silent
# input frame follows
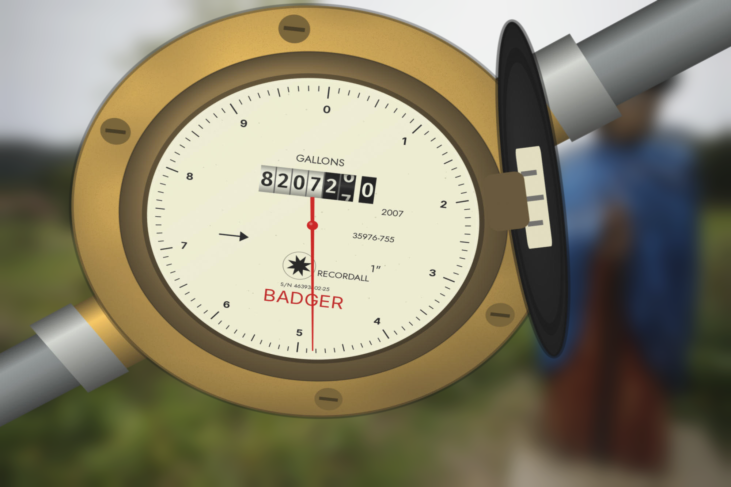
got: 8207264.8 gal
